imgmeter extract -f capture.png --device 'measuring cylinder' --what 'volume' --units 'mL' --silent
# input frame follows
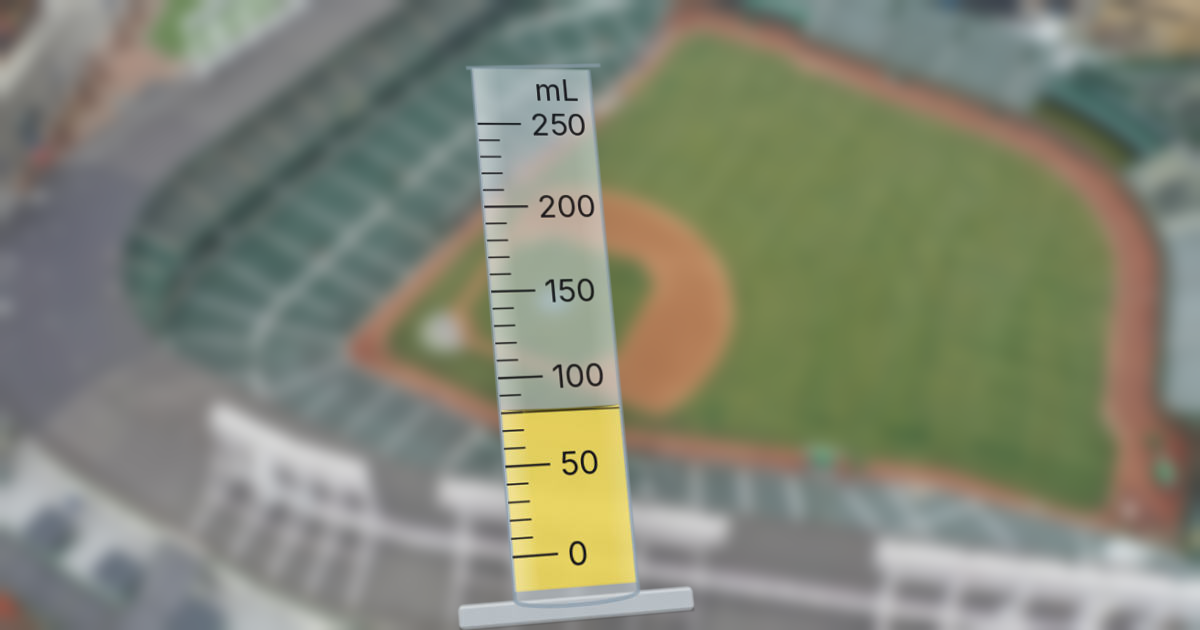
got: 80 mL
